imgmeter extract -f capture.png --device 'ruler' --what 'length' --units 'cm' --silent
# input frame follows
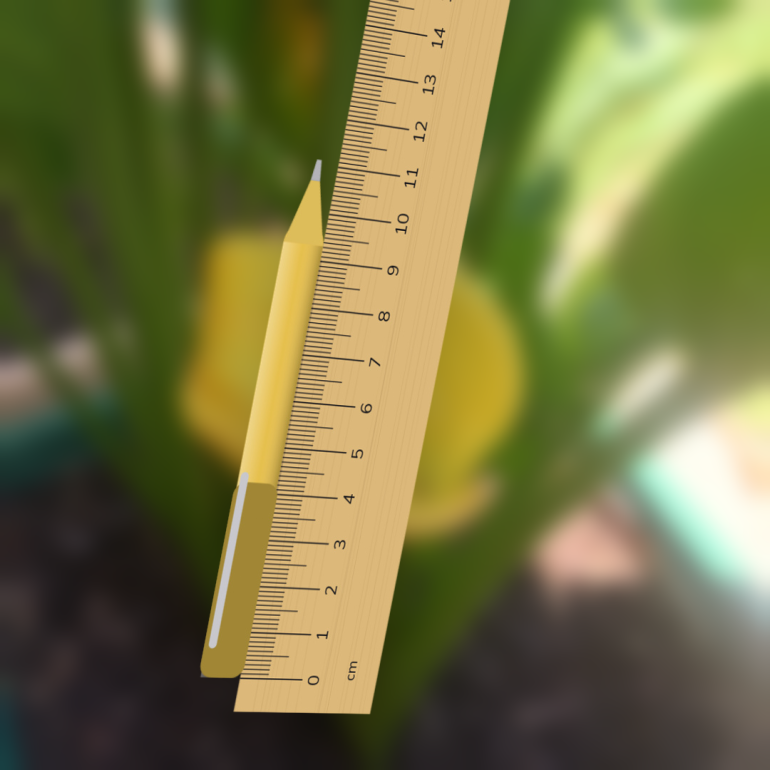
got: 11.1 cm
